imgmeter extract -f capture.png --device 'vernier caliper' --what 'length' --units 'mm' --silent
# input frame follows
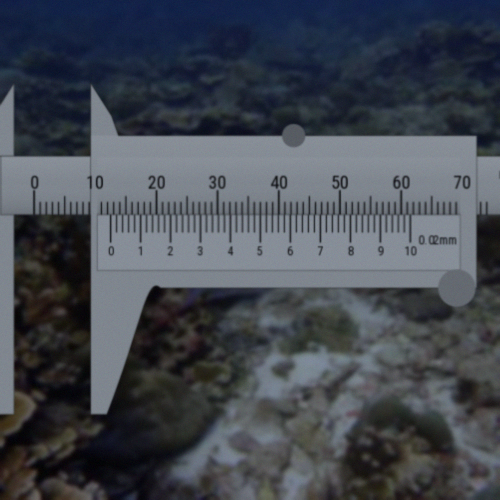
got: 12.5 mm
